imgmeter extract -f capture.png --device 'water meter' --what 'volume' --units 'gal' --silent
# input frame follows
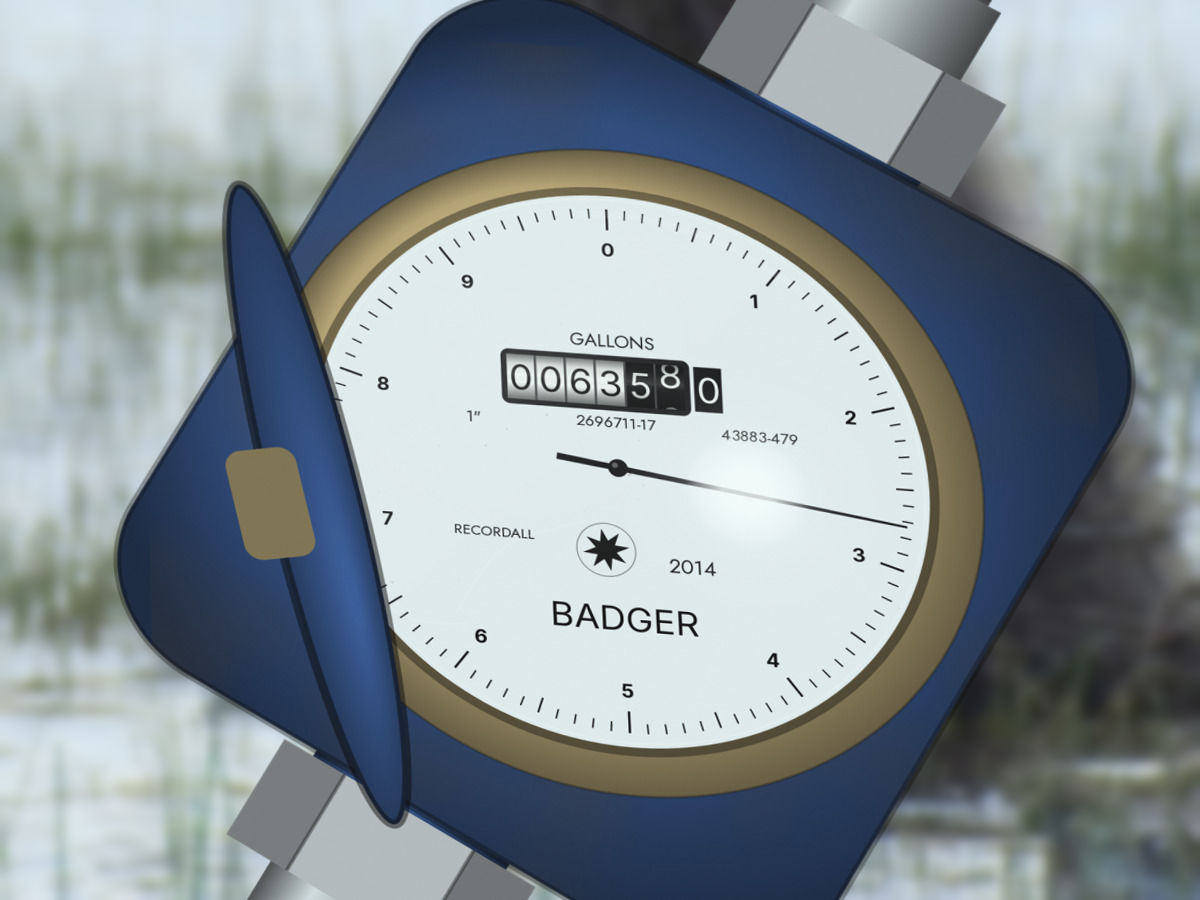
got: 63582.7 gal
